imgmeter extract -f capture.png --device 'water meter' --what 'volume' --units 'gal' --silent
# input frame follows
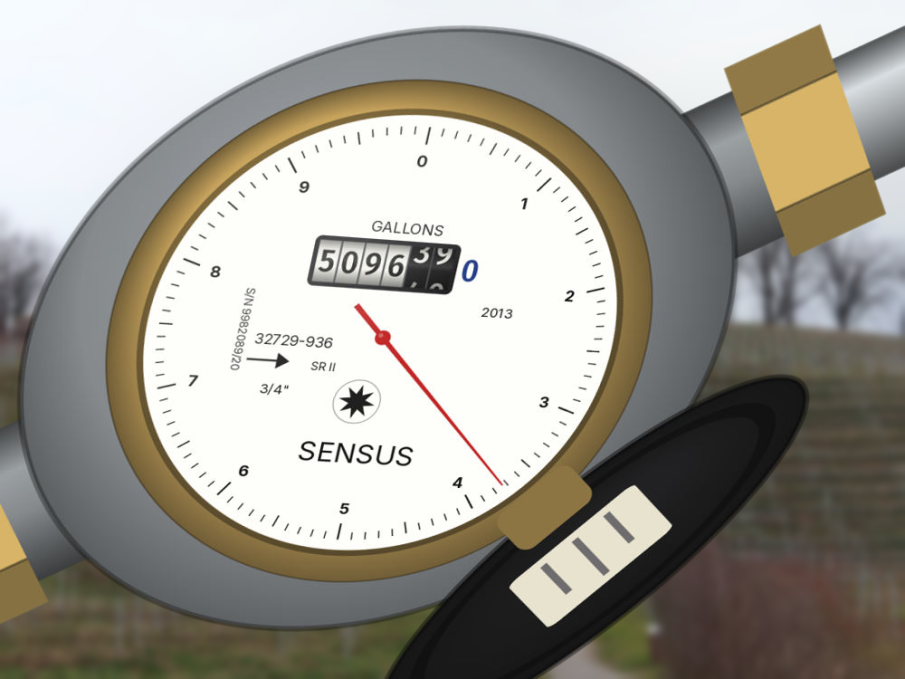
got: 5096393.7 gal
